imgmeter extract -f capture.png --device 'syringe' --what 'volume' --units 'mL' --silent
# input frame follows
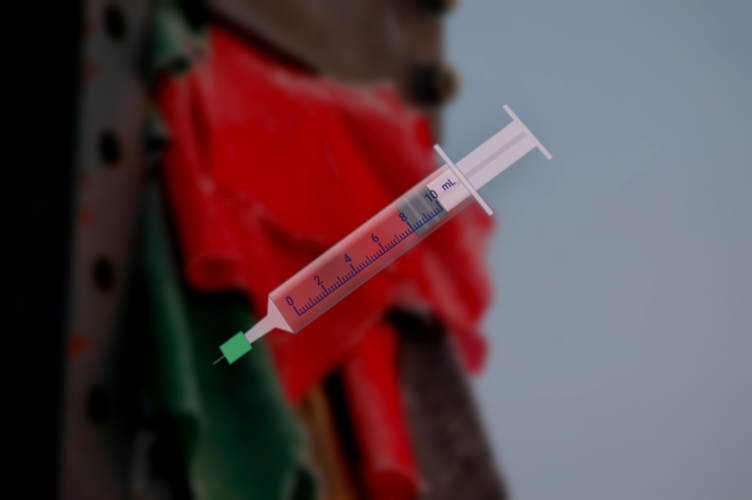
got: 8 mL
